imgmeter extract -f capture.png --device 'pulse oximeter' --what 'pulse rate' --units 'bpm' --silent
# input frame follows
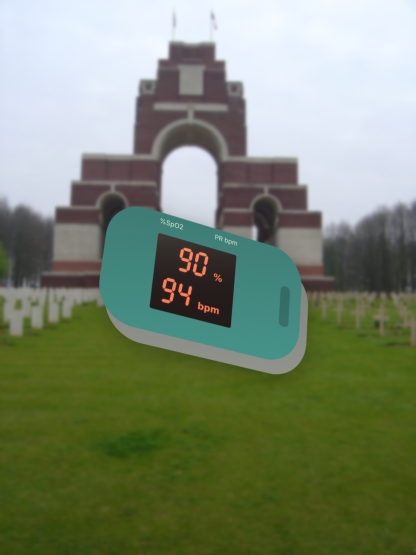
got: 94 bpm
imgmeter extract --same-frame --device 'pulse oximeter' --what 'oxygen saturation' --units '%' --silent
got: 90 %
